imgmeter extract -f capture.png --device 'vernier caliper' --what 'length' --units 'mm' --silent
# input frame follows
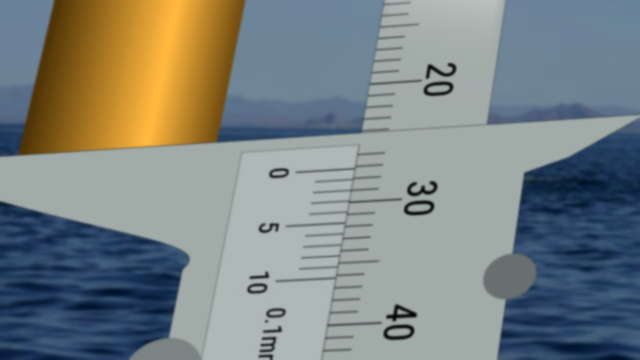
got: 27.2 mm
